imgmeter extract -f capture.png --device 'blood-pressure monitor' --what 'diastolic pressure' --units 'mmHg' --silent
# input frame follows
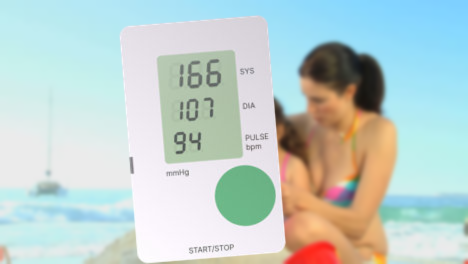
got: 107 mmHg
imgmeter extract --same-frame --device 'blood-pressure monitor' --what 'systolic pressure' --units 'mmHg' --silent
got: 166 mmHg
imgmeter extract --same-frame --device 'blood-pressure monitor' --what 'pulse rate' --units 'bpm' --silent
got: 94 bpm
